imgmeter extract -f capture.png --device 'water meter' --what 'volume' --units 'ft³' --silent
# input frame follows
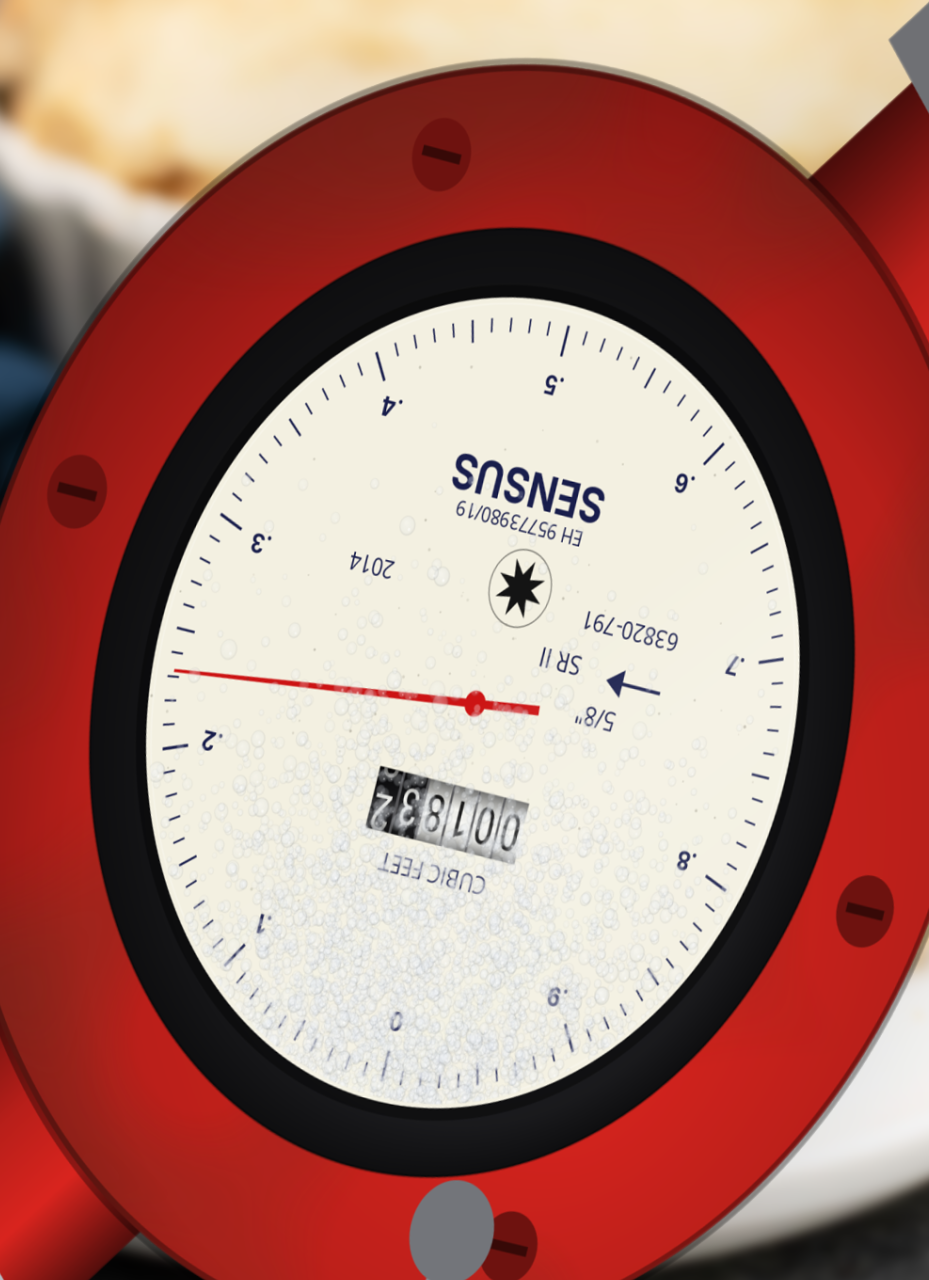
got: 1832.23 ft³
